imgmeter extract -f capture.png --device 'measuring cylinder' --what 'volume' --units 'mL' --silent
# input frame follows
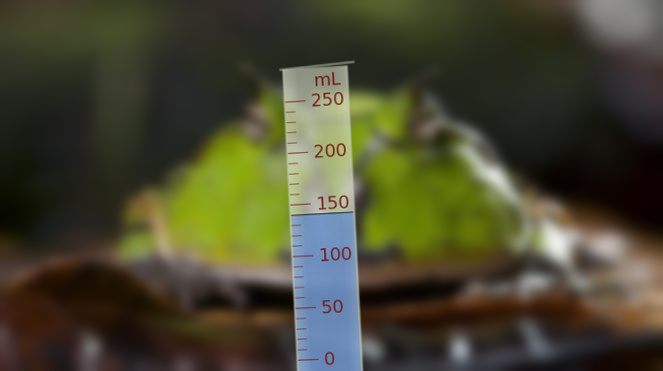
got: 140 mL
